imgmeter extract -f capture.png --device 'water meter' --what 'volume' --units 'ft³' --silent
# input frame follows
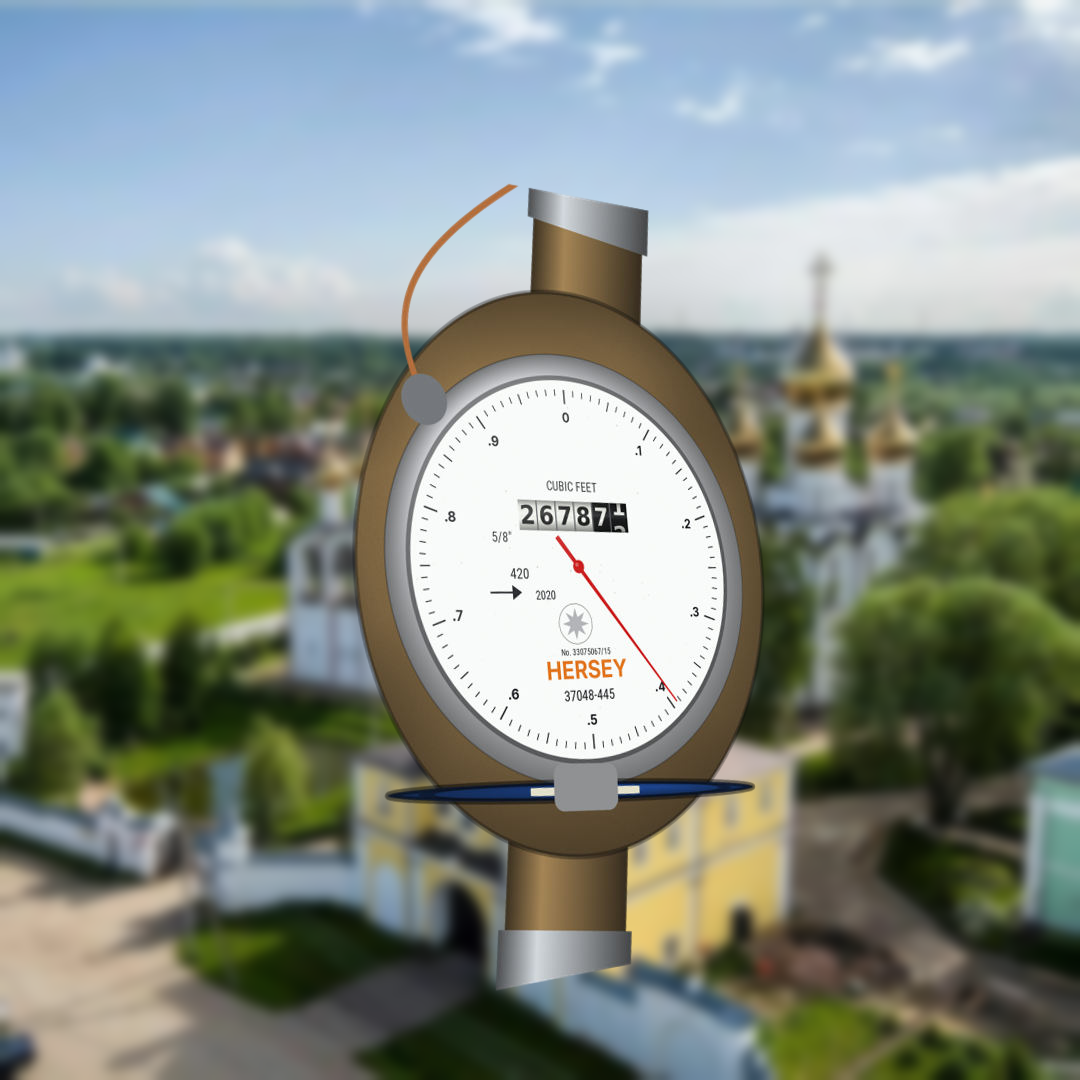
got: 267871.39 ft³
